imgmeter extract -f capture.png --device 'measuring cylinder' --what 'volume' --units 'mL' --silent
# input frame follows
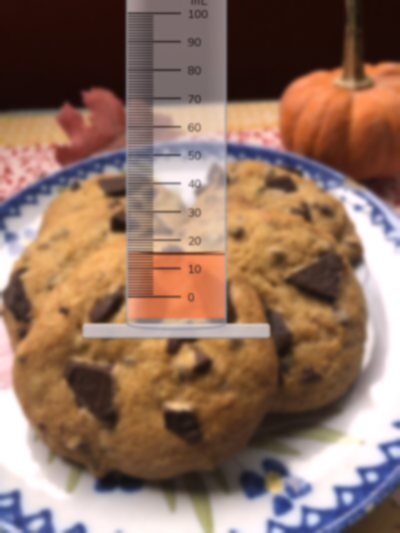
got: 15 mL
